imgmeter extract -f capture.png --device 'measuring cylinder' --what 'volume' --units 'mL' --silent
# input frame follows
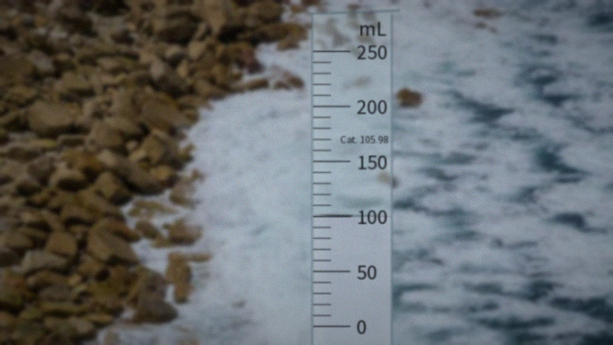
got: 100 mL
